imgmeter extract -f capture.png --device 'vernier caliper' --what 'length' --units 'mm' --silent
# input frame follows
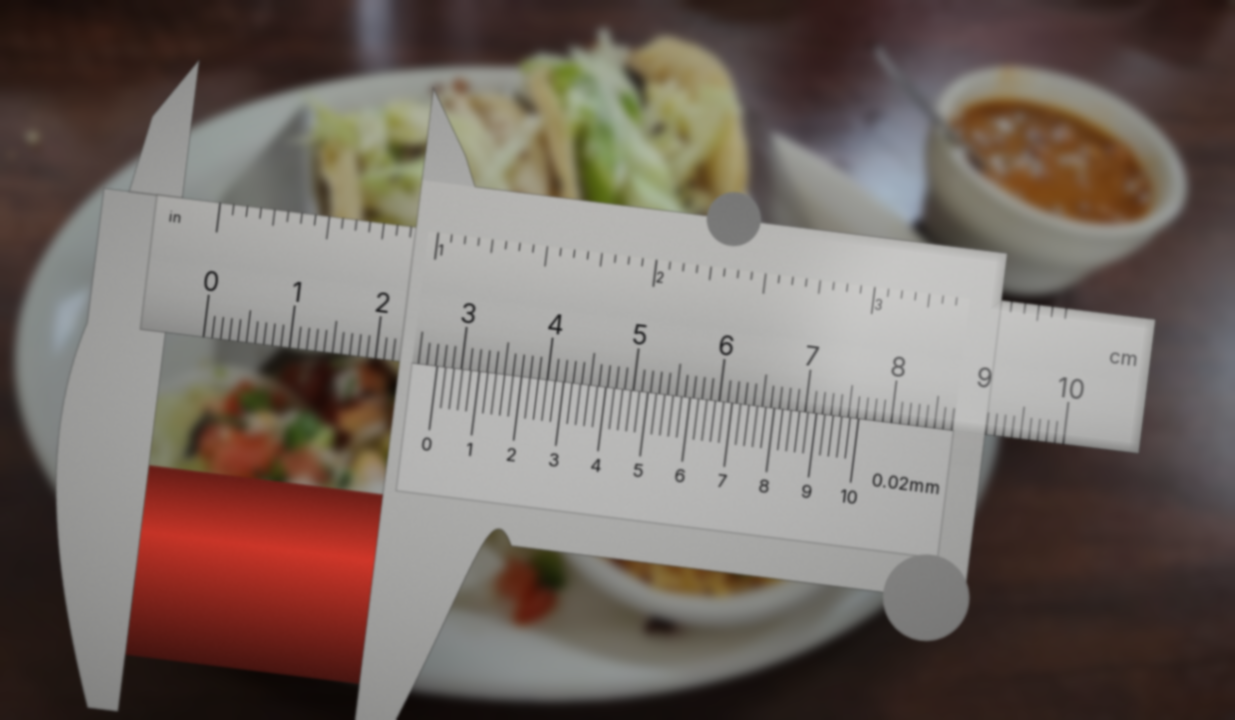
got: 27.2 mm
